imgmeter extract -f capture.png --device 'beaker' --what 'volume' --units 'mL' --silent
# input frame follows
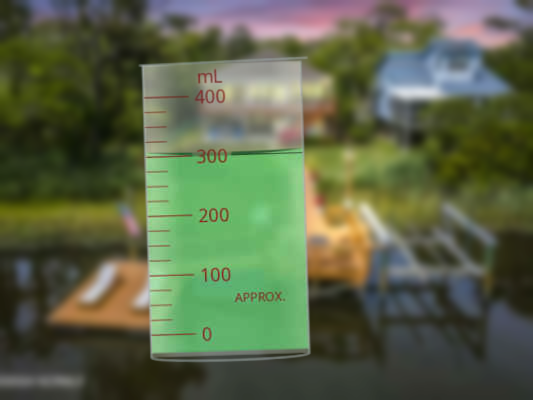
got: 300 mL
